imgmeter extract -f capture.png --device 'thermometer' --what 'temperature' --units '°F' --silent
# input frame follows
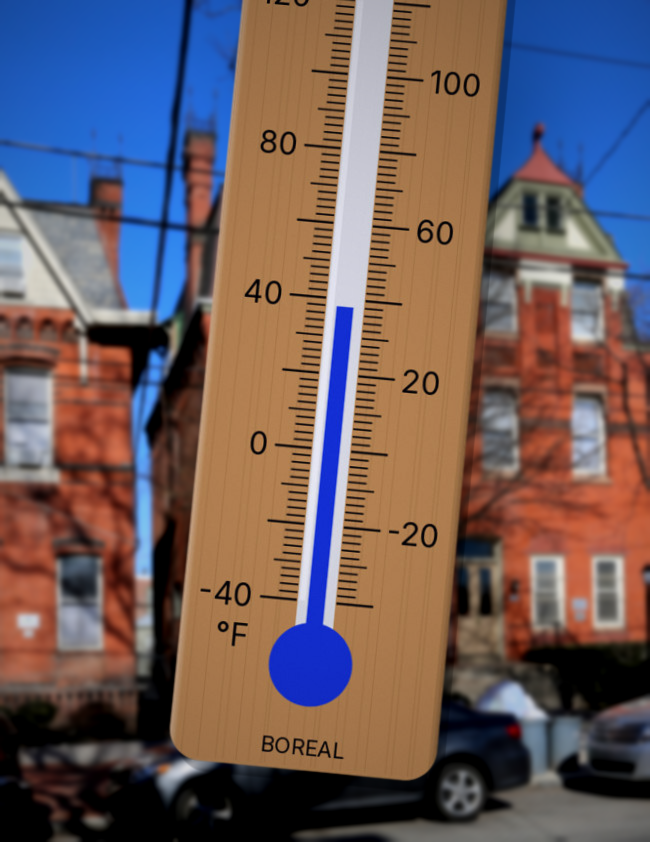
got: 38 °F
